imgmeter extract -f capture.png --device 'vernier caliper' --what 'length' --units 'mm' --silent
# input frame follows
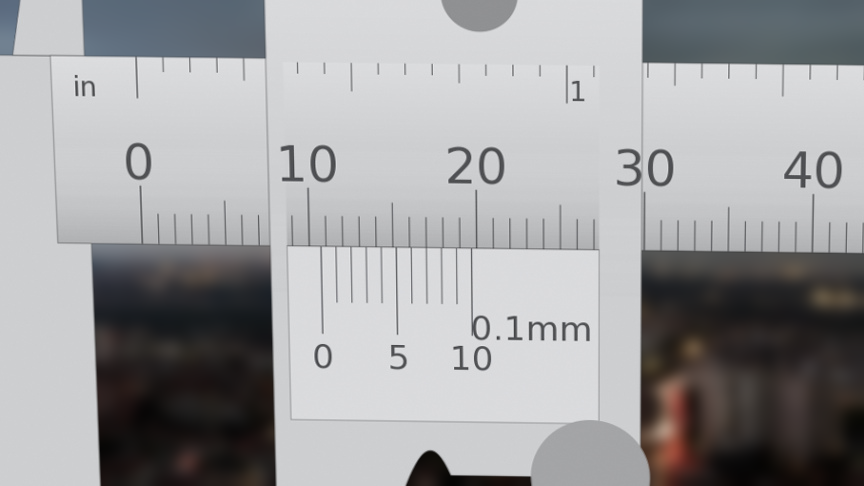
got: 10.7 mm
